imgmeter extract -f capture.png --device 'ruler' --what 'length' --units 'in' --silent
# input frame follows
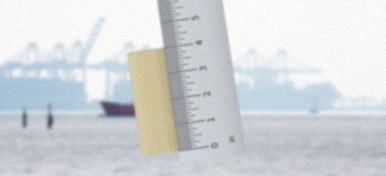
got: 4 in
